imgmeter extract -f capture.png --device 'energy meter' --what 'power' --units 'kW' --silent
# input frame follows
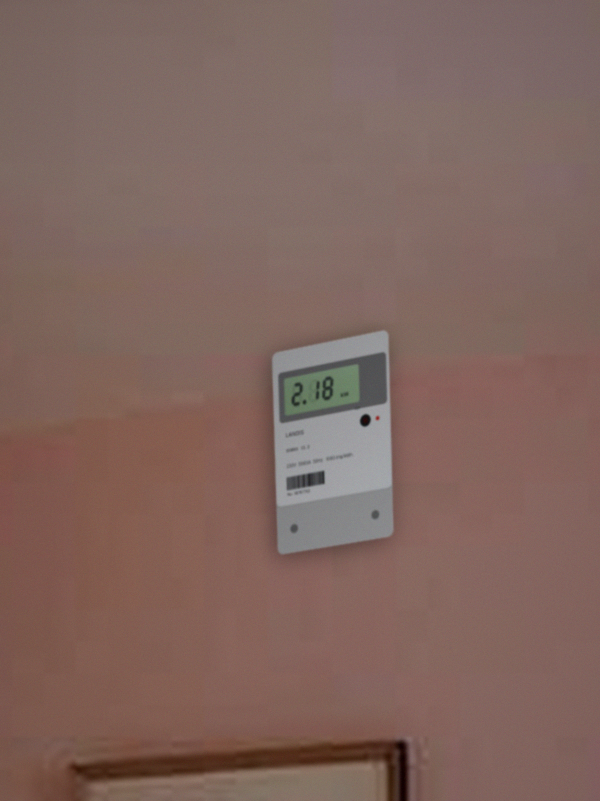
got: 2.18 kW
